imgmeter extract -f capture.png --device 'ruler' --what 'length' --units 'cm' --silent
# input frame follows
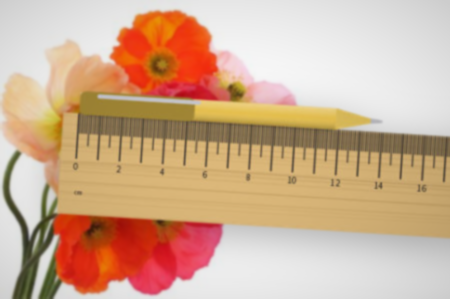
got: 14 cm
